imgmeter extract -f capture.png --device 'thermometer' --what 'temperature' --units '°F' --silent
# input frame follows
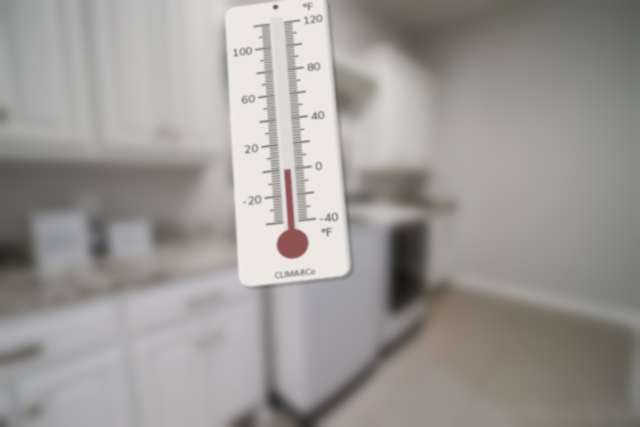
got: 0 °F
